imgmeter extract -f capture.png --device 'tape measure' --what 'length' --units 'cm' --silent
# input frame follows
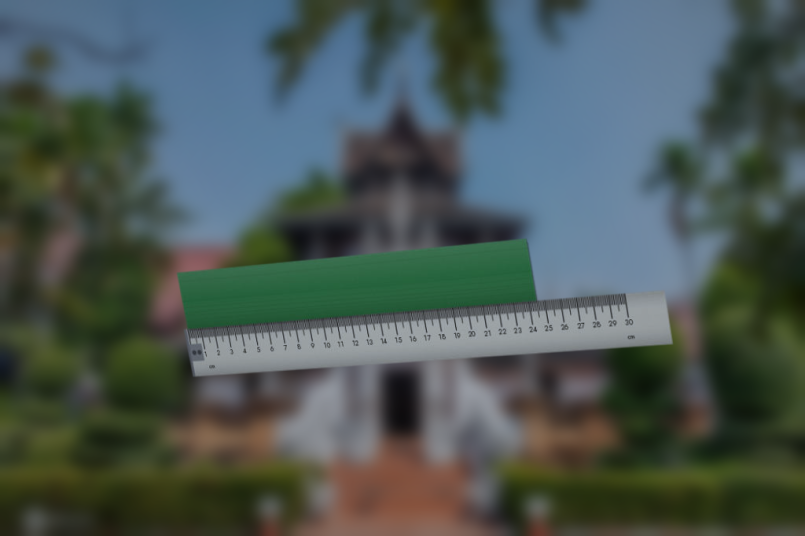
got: 24.5 cm
